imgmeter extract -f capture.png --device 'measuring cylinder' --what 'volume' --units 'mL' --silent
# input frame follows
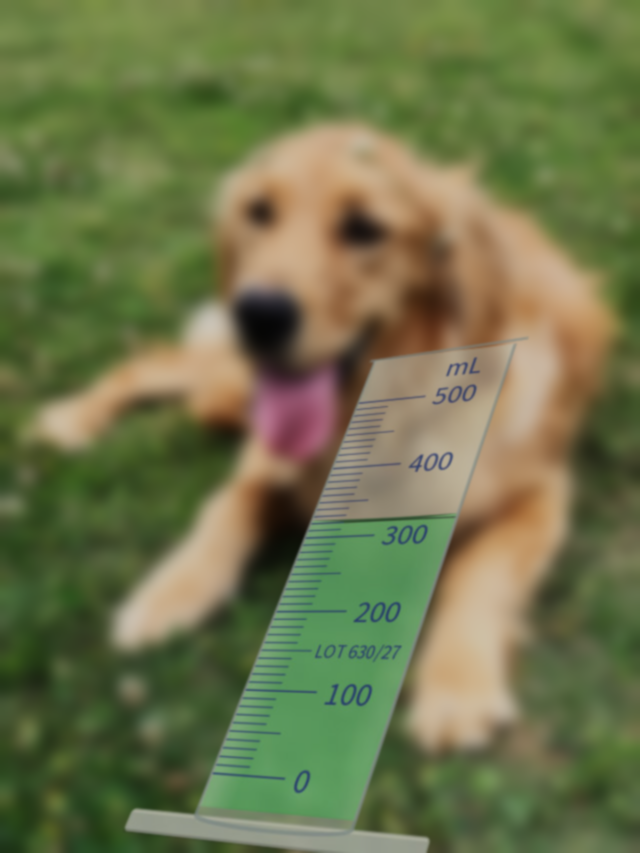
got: 320 mL
